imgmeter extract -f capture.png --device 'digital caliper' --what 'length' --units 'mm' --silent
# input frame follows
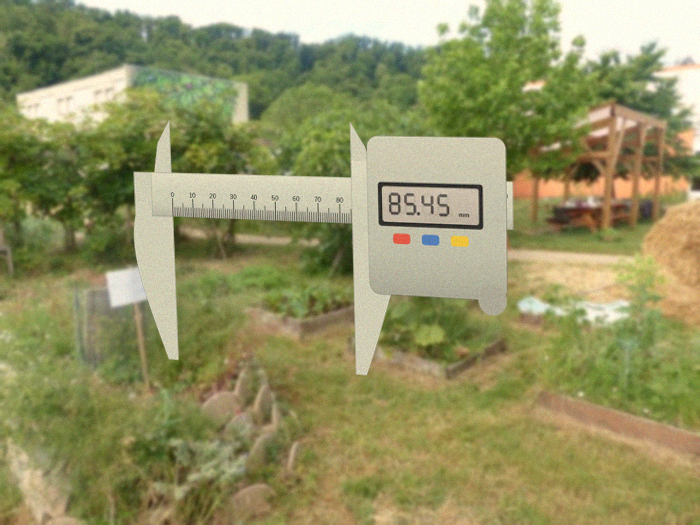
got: 85.45 mm
